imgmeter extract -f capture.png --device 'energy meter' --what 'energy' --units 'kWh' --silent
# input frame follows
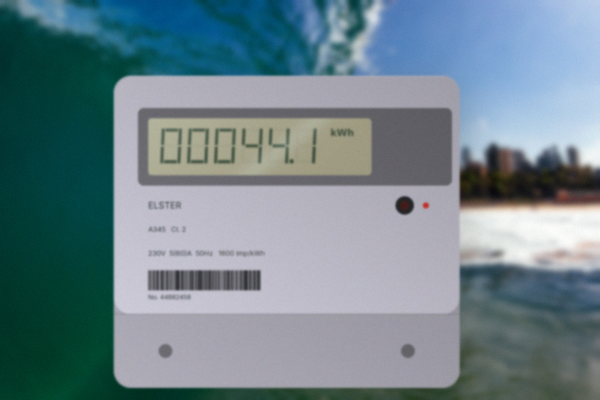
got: 44.1 kWh
